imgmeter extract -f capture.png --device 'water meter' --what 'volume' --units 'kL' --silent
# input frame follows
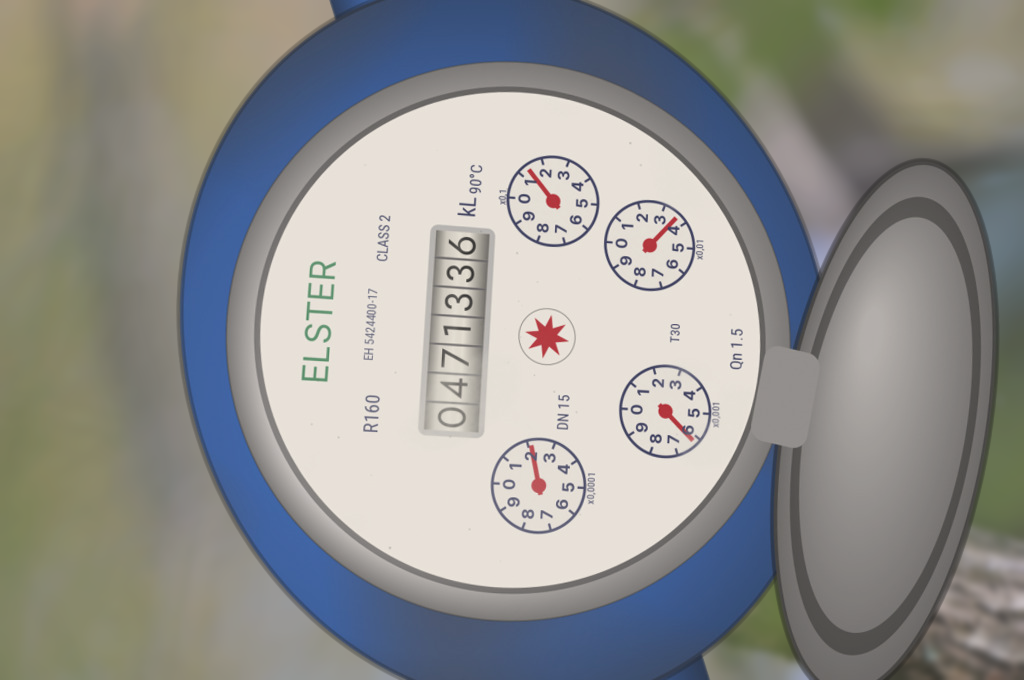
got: 471336.1362 kL
